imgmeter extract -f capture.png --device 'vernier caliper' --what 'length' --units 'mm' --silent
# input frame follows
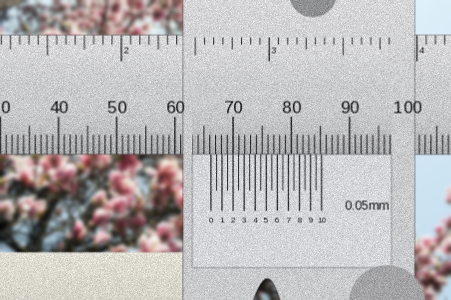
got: 66.2 mm
